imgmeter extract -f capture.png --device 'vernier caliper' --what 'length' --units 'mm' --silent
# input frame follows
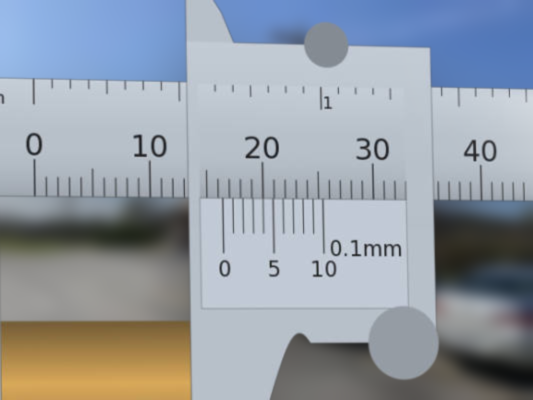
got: 16.4 mm
